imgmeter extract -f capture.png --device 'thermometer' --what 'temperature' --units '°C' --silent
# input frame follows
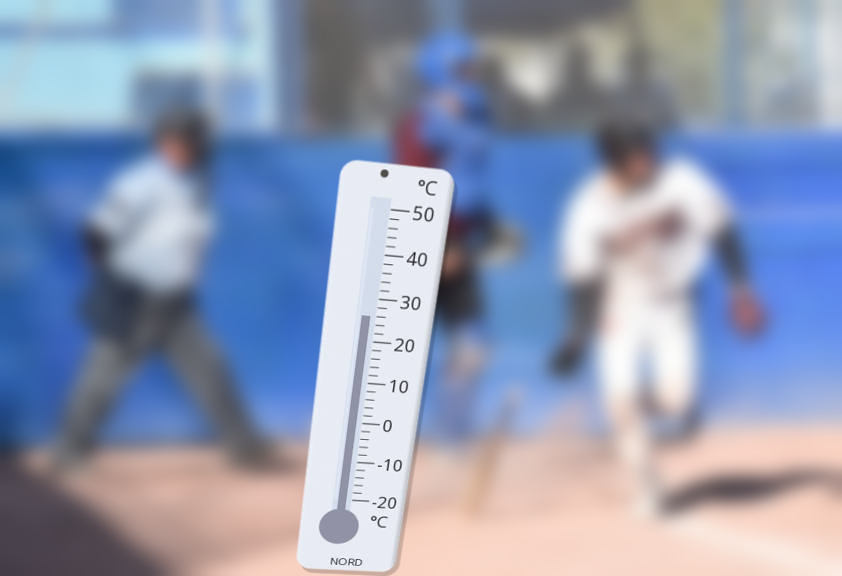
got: 26 °C
